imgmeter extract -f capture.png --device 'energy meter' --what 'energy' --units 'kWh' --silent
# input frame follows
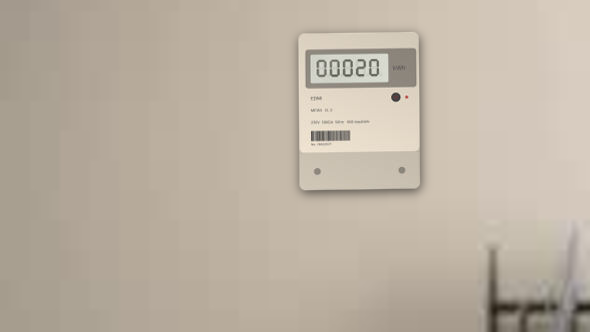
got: 20 kWh
